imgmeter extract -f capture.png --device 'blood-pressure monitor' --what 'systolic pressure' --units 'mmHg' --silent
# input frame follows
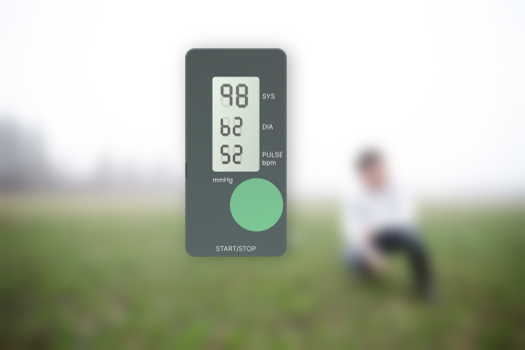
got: 98 mmHg
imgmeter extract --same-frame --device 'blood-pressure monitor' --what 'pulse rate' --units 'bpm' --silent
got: 52 bpm
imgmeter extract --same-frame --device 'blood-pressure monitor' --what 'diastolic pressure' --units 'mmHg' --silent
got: 62 mmHg
